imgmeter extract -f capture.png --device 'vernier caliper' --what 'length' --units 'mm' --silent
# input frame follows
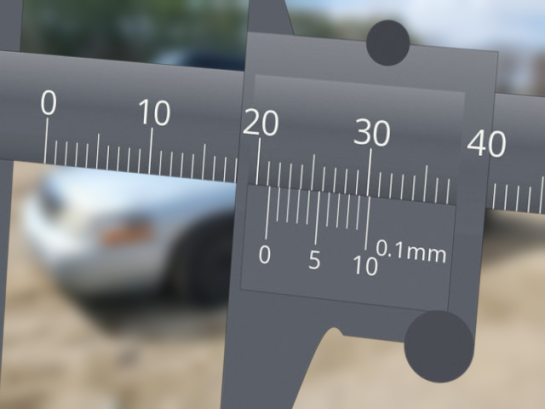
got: 21.2 mm
